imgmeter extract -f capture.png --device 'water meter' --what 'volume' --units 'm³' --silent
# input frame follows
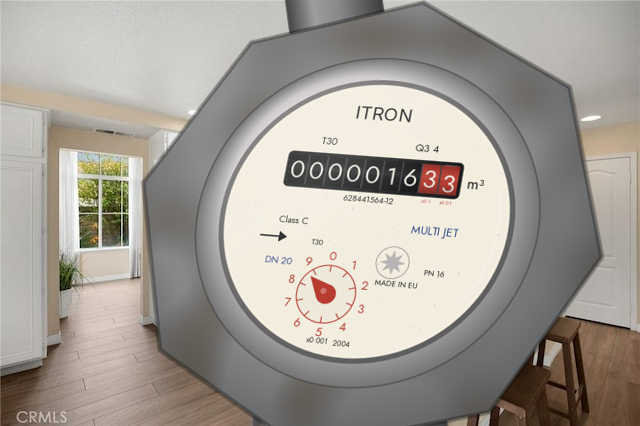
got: 16.328 m³
